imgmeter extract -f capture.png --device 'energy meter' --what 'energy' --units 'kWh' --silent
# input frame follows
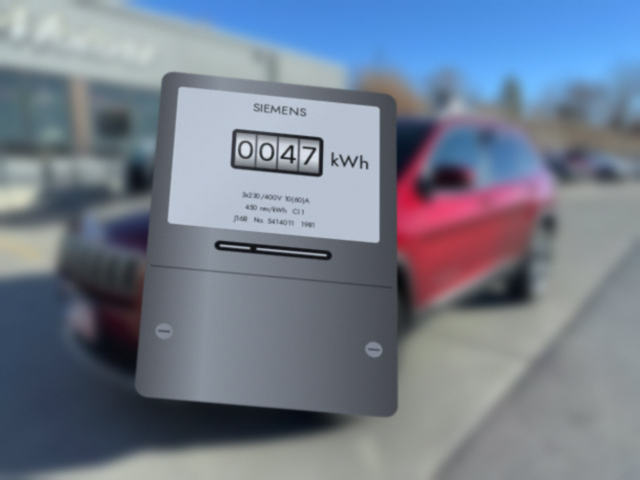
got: 47 kWh
